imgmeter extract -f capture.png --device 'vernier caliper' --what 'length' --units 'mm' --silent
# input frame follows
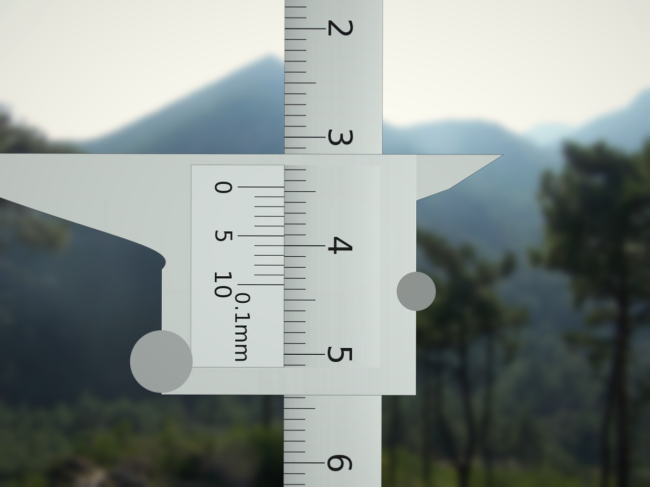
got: 34.6 mm
